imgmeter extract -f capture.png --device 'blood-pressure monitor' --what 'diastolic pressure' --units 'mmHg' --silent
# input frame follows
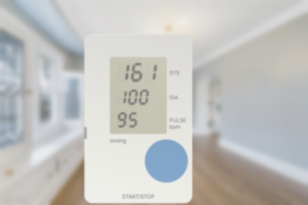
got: 100 mmHg
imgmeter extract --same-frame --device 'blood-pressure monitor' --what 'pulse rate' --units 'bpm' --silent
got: 95 bpm
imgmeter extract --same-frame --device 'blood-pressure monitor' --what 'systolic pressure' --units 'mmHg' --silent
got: 161 mmHg
